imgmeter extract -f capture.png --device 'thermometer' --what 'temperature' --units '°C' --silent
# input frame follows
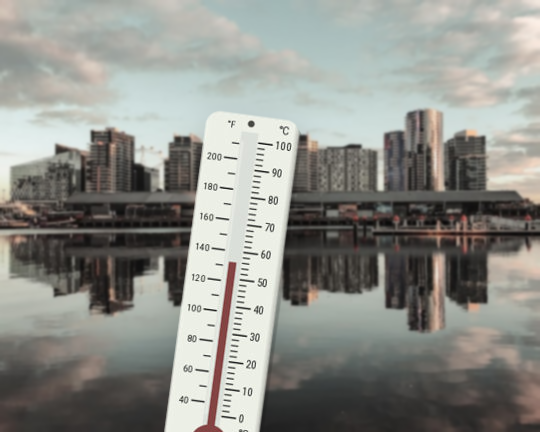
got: 56 °C
